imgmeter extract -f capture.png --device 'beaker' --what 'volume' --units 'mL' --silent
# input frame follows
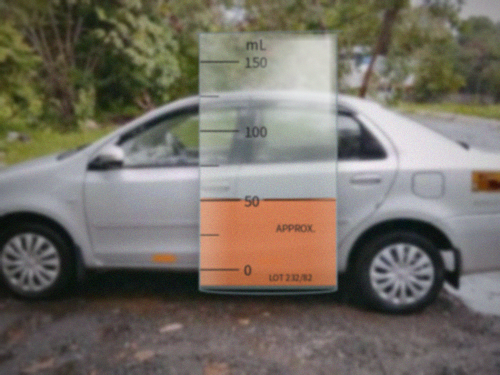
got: 50 mL
